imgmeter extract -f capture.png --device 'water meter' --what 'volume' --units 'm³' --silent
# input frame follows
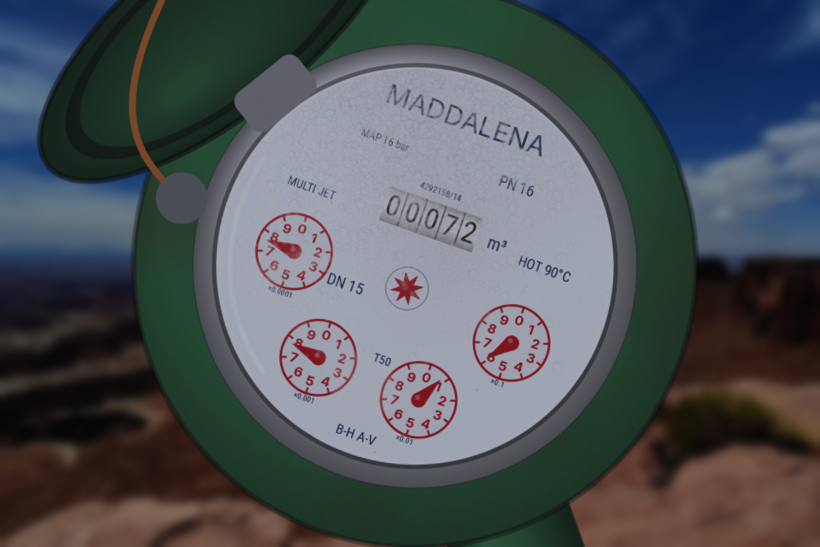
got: 72.6077 m³
